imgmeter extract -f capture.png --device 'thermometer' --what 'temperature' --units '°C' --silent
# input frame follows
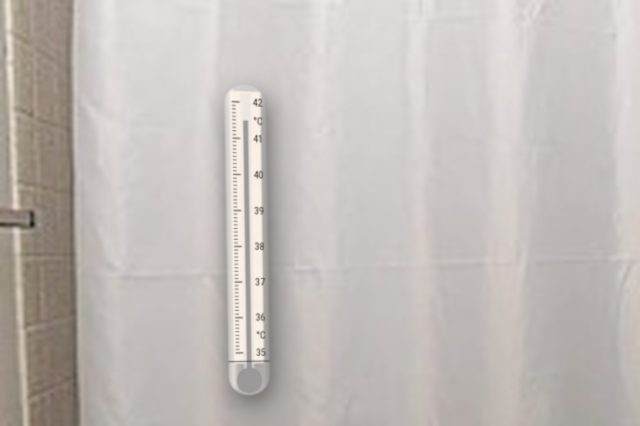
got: 41.5 °C
